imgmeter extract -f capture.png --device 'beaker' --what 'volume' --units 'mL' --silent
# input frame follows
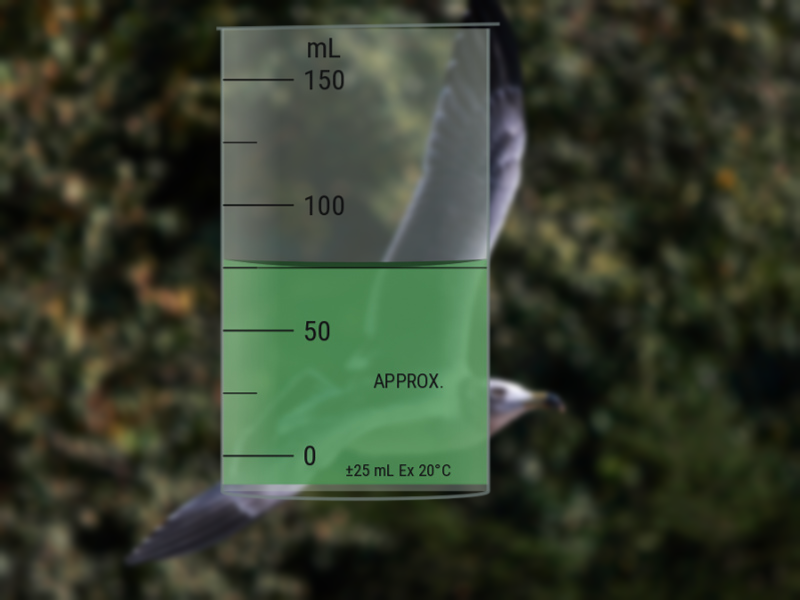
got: 75 mL
